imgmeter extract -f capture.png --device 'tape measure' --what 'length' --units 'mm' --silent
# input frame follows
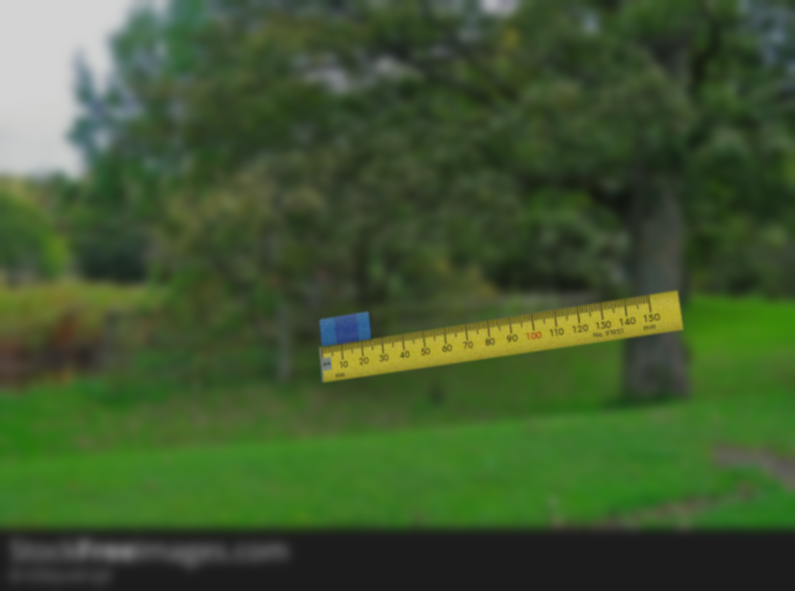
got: 25 mm
